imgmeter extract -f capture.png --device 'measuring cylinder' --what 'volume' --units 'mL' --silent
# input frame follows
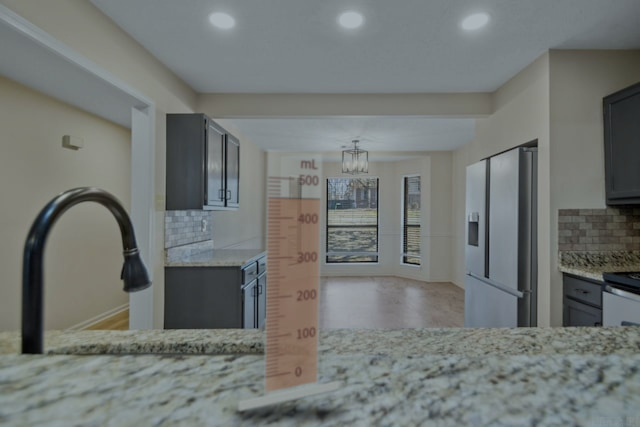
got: 450 mL
